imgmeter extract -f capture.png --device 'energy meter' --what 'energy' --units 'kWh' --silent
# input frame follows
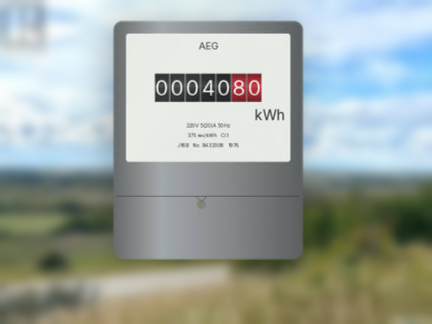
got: 40.80 kWh
